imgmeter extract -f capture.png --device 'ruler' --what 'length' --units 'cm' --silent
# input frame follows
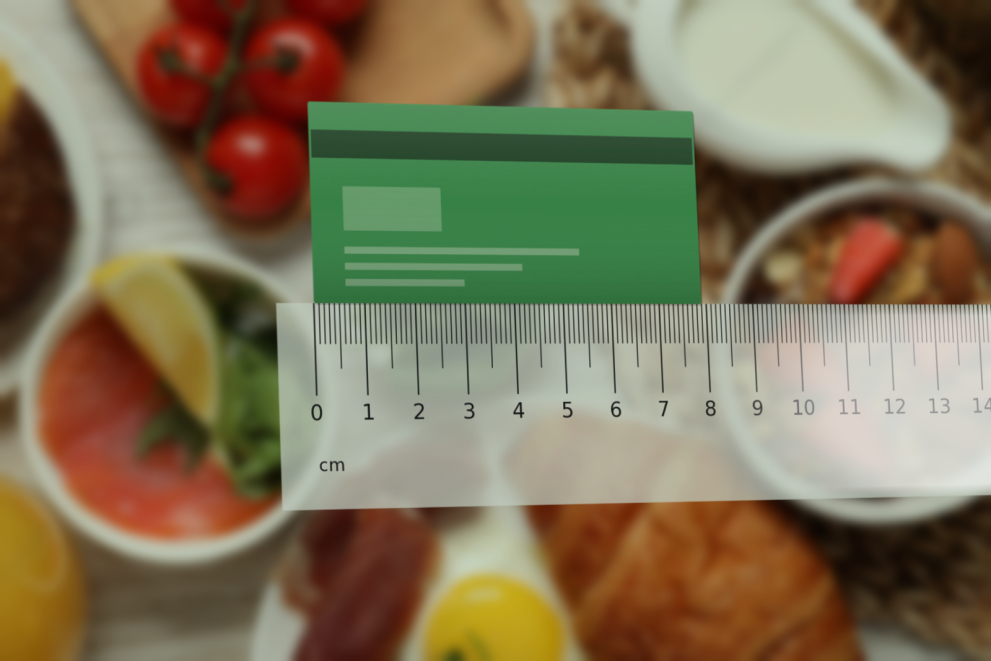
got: 7.9 cm
